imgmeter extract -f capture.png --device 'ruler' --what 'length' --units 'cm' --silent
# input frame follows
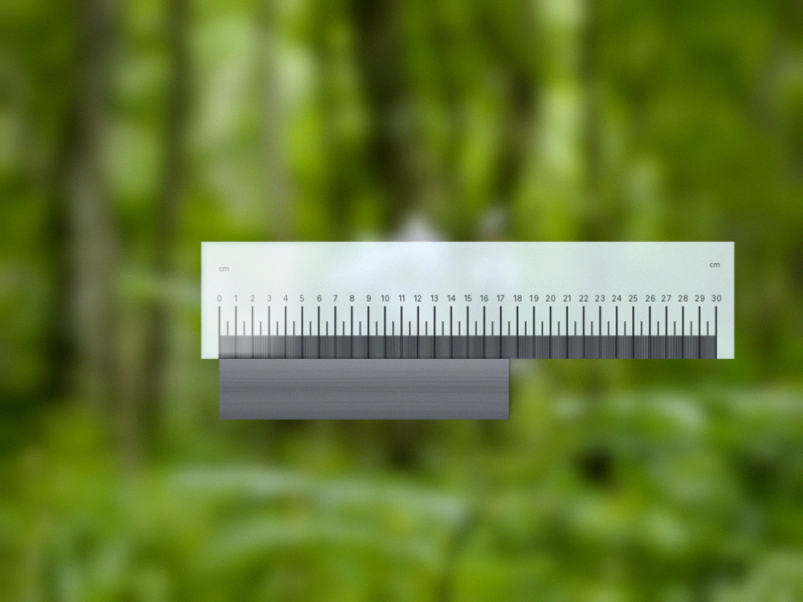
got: 17.5 cm
